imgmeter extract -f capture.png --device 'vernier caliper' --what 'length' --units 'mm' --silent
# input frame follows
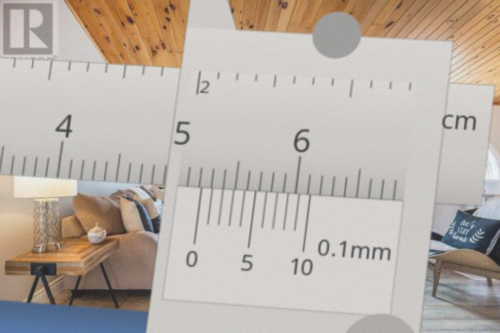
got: 52.2 mm
